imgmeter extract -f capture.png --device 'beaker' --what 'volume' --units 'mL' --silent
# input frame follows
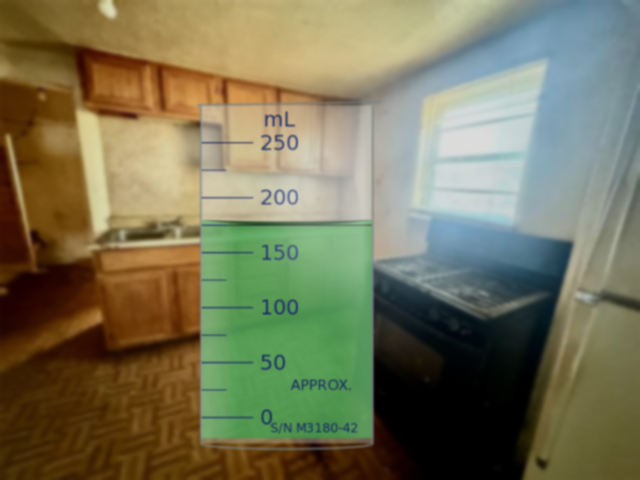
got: 175 mL
